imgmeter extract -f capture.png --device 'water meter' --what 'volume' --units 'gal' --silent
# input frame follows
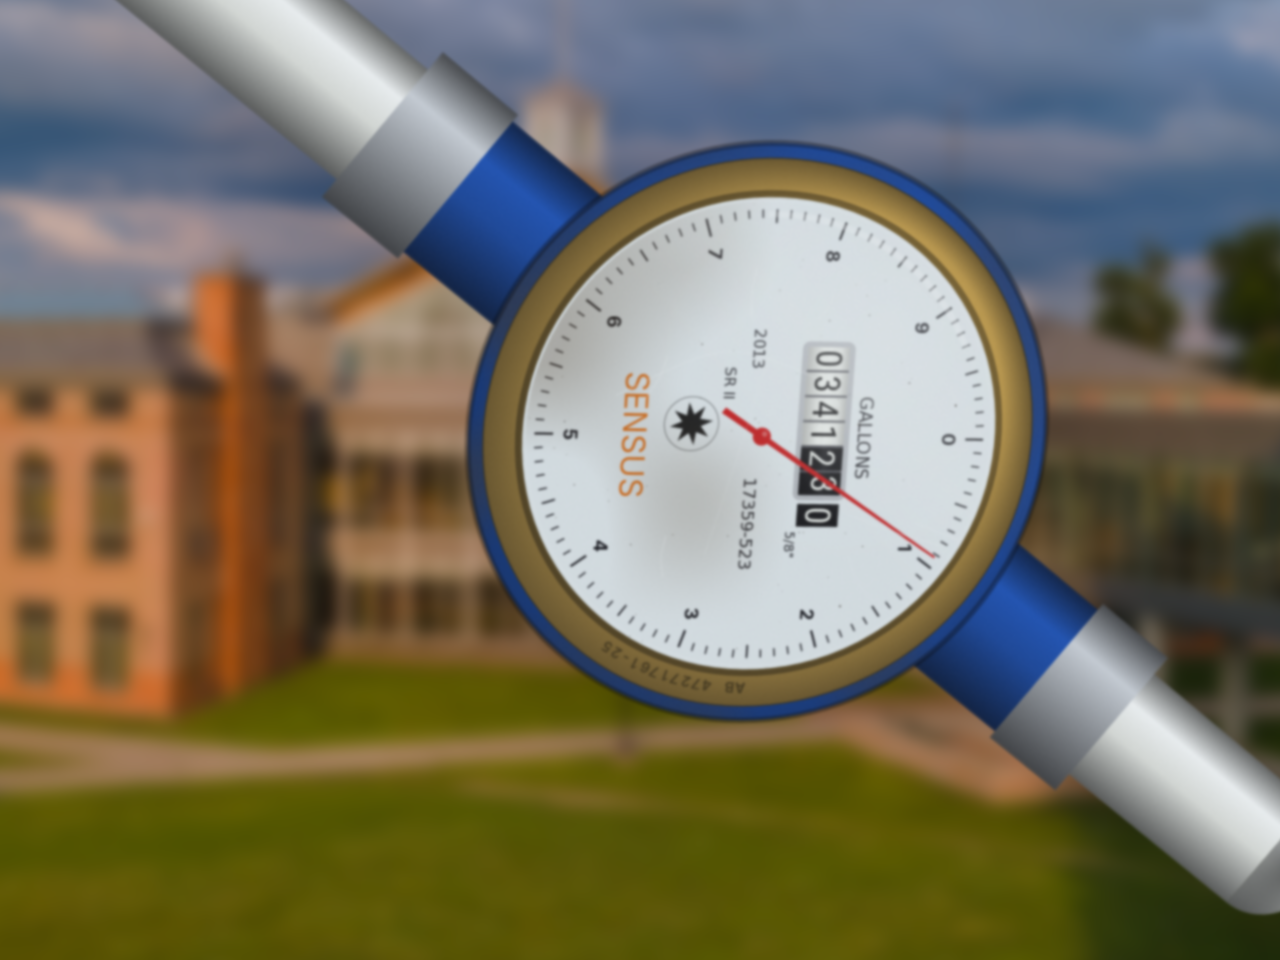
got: 341230.9 gal
